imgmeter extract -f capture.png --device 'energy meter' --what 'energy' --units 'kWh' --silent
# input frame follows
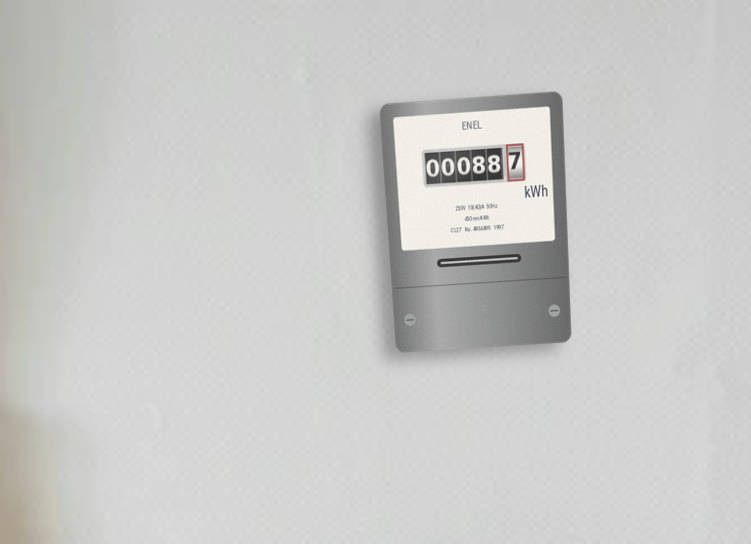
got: 88.7 kWh
